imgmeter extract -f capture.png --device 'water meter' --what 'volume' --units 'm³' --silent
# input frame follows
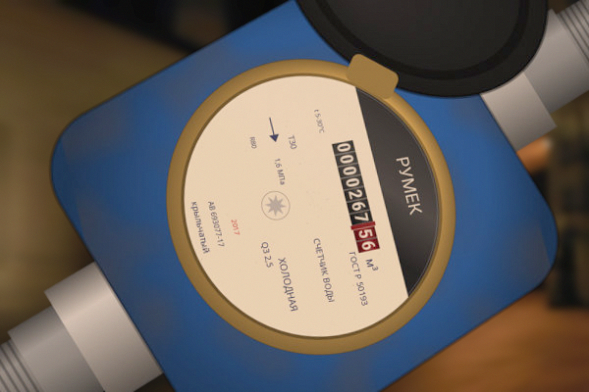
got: 267.56 m³
